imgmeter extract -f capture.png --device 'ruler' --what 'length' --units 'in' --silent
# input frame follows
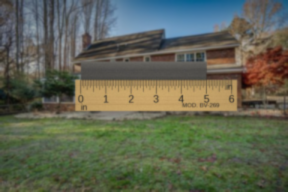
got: 5 in
